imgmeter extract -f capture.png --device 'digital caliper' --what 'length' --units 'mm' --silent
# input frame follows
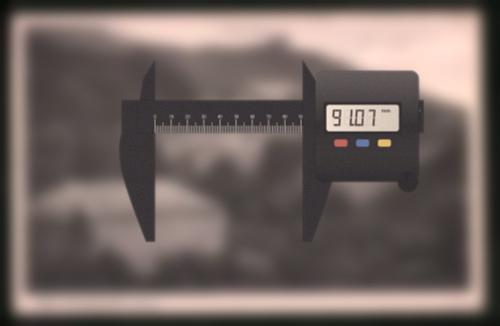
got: 91.07 mm
